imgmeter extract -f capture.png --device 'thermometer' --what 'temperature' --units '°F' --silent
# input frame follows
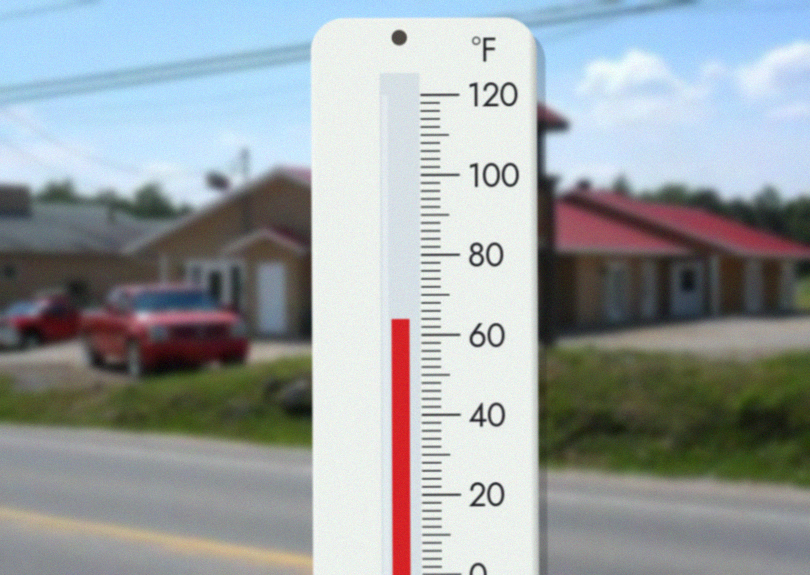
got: 64 °F
